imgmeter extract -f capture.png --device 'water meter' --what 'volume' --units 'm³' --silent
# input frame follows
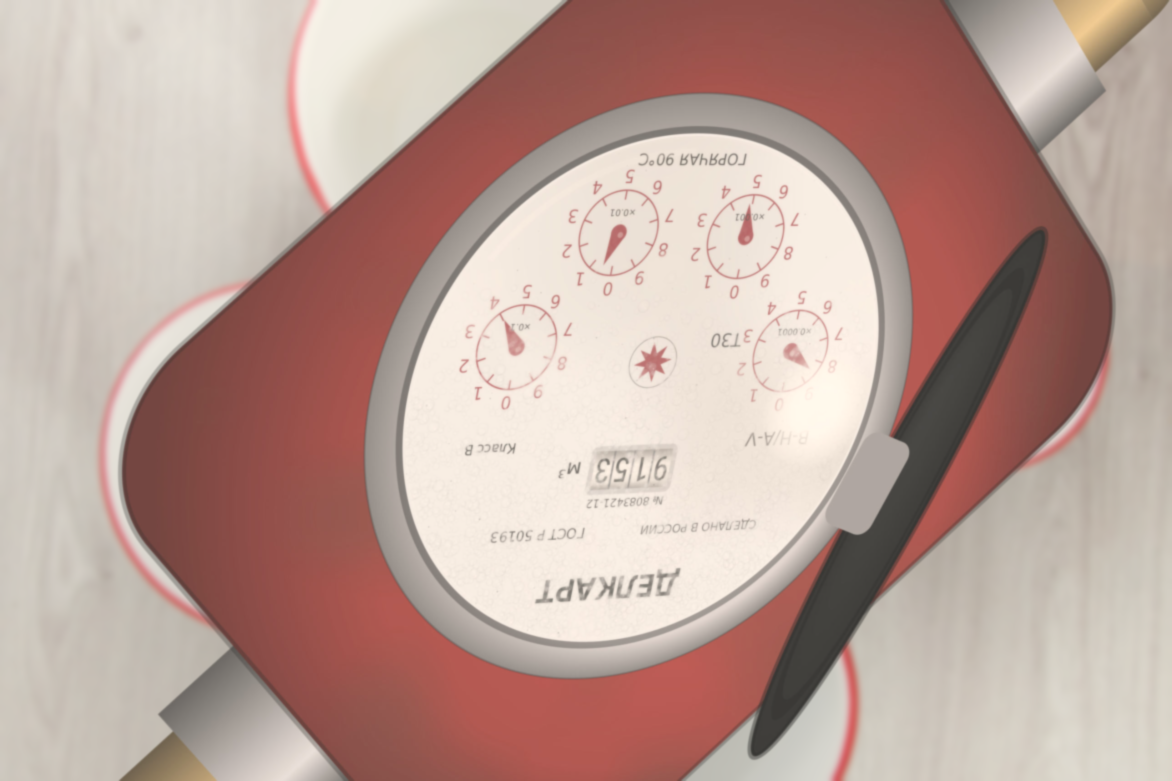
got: 9153.4048 m³
